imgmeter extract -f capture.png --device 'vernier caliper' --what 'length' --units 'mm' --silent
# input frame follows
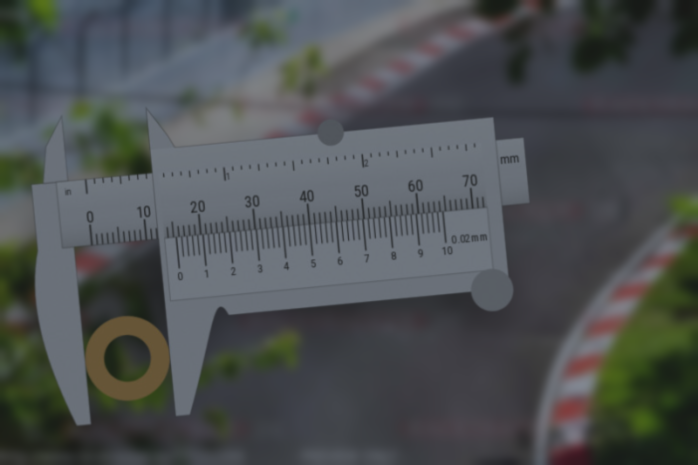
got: 15.5 mm
